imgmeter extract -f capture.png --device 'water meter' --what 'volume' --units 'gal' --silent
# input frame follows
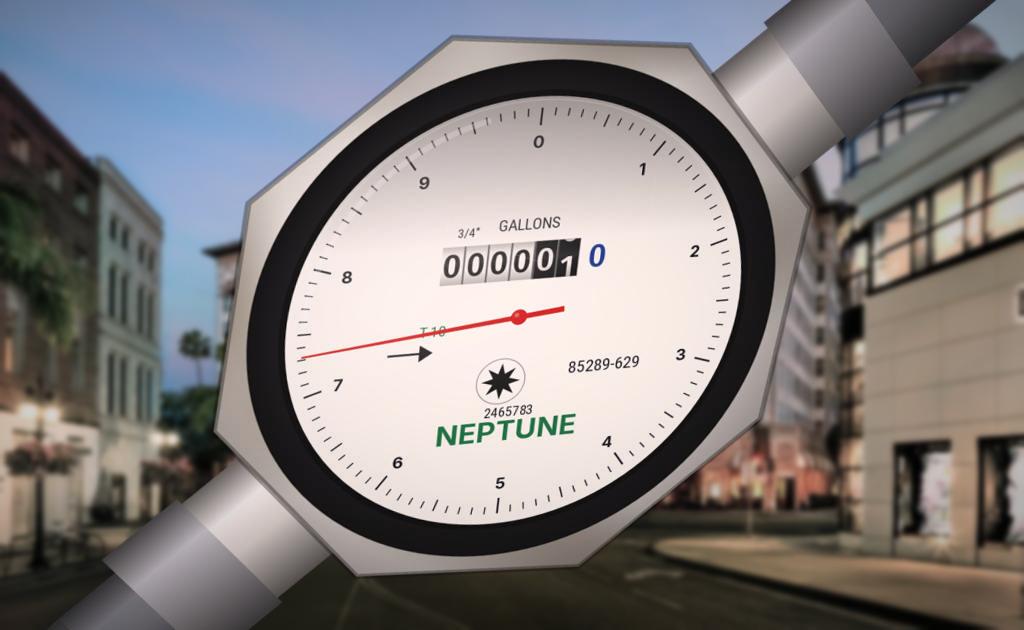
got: 7.3 gal
